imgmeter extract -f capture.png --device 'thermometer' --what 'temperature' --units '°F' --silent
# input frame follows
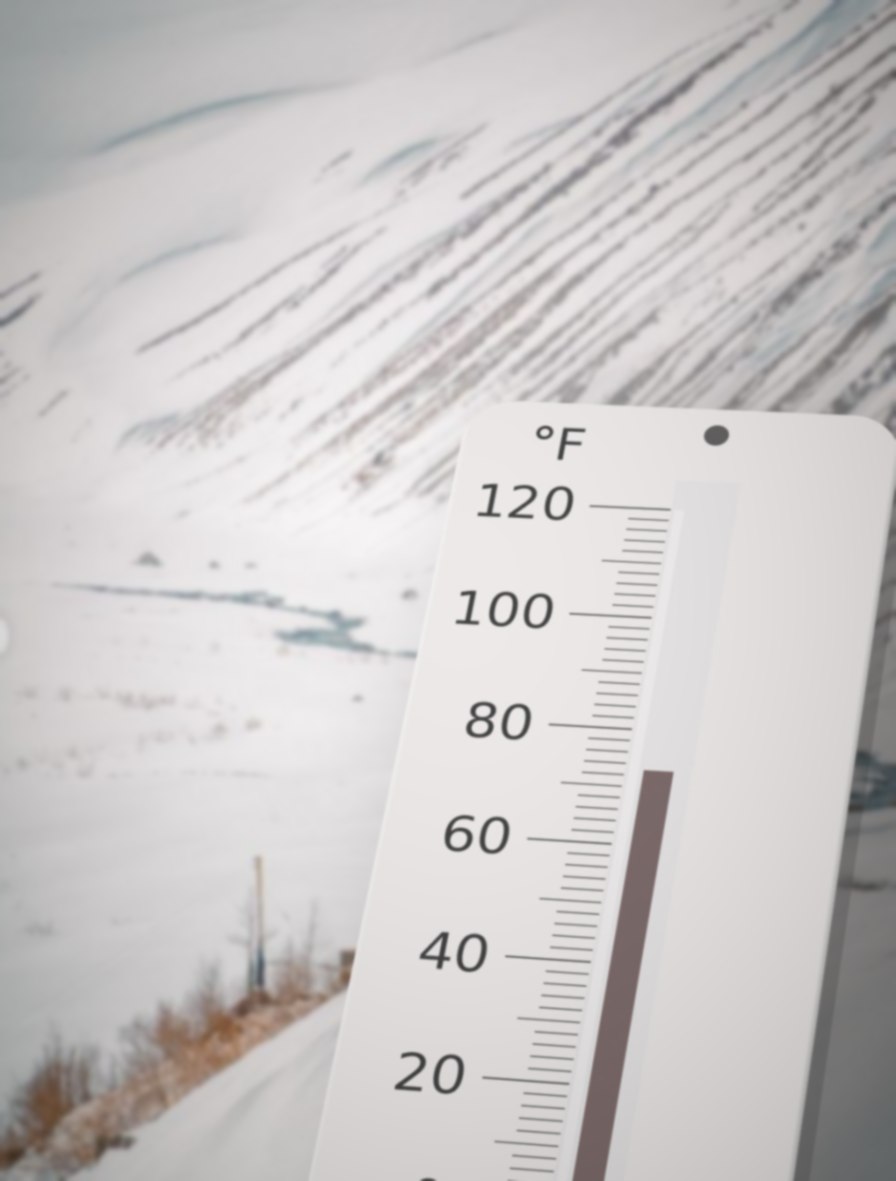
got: 73 °F
